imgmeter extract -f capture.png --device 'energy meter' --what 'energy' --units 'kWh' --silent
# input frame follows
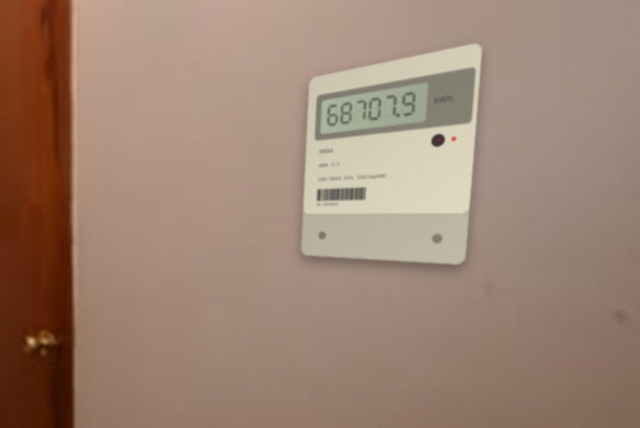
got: 68707.9 kWh
